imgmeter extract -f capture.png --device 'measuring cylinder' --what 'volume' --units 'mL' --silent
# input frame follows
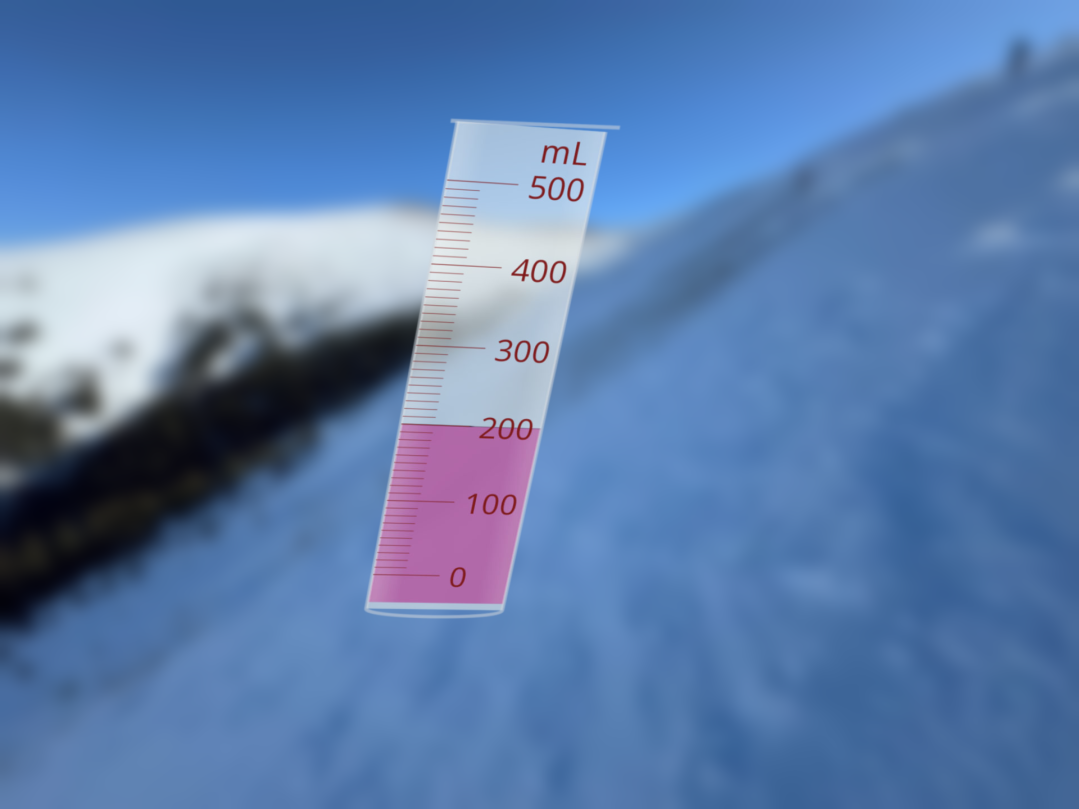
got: 200 mL
